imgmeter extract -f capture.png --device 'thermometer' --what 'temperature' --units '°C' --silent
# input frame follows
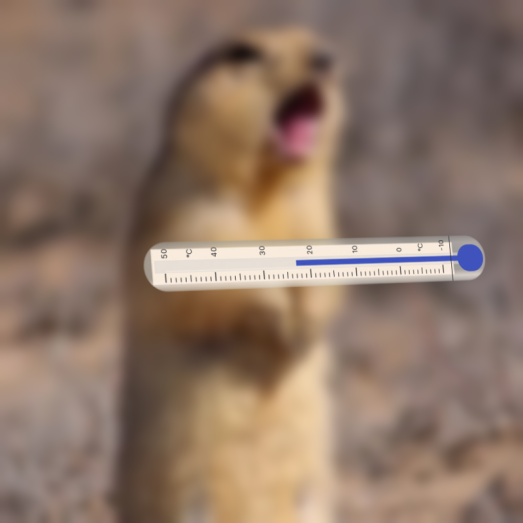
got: 23 °C
